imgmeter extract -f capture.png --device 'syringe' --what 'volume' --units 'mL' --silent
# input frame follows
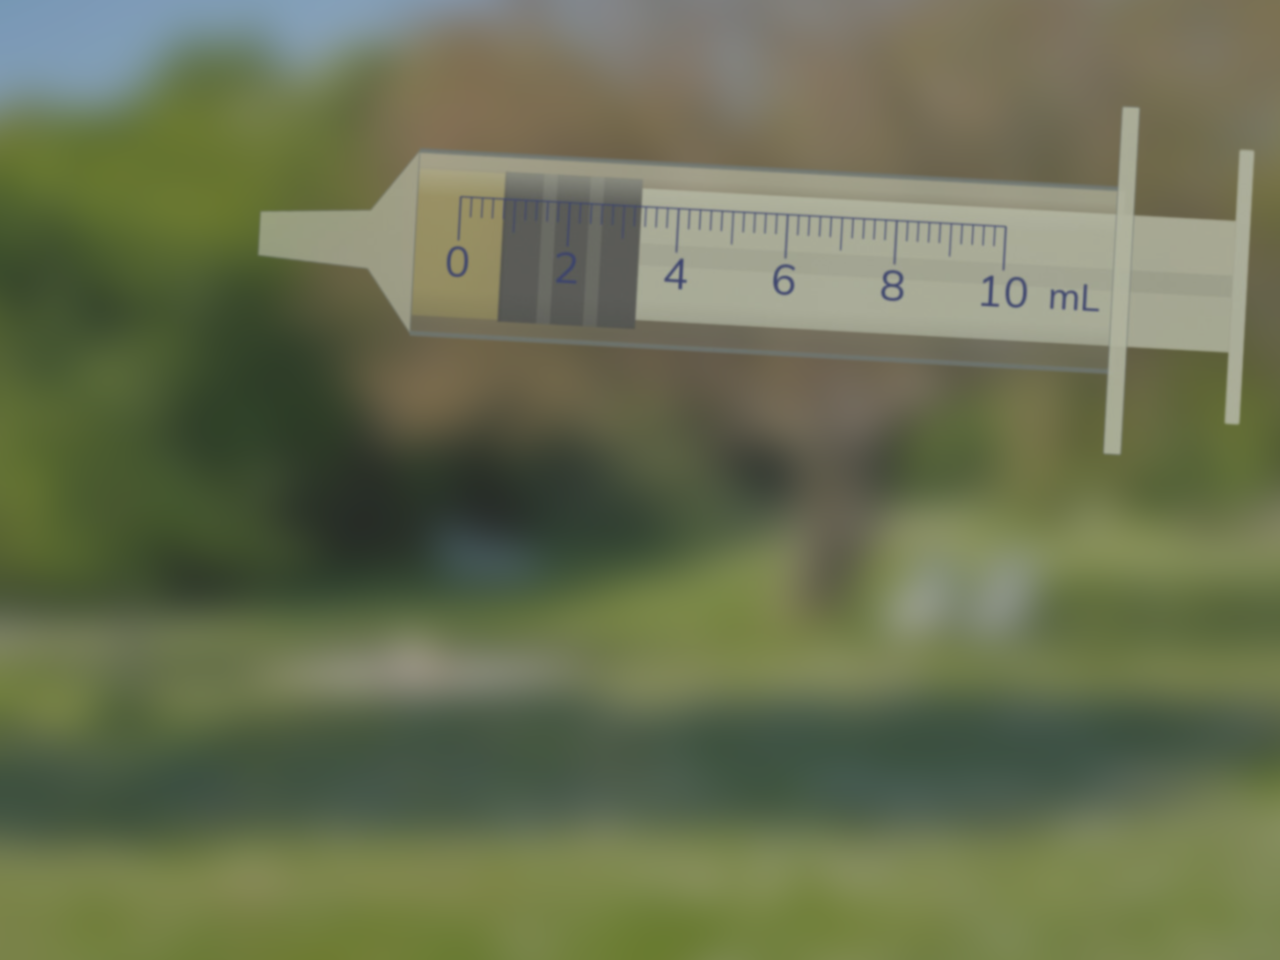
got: 0.8 mL
